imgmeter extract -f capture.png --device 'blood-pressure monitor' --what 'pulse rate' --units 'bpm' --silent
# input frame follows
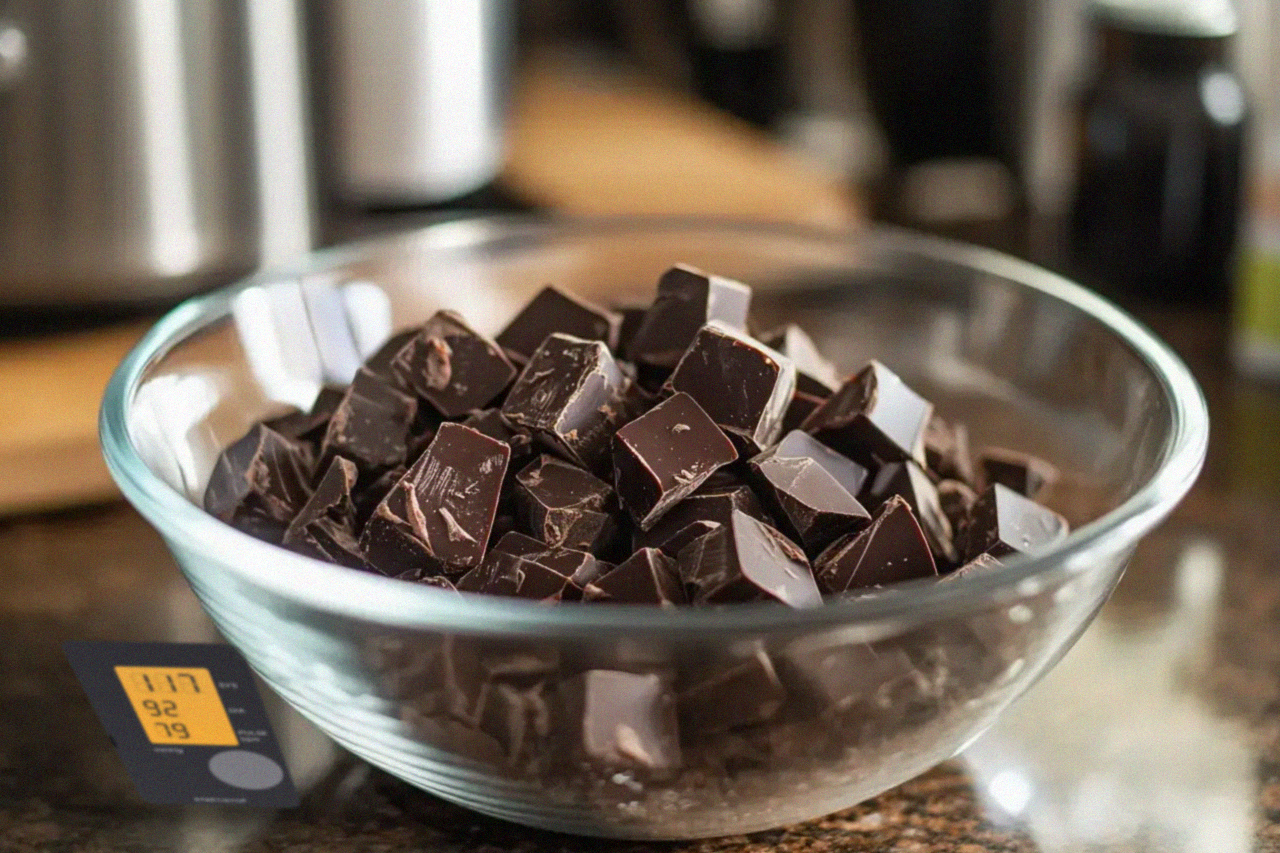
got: 79 bpm
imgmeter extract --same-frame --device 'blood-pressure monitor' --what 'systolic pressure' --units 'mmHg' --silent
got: 117 mmHg
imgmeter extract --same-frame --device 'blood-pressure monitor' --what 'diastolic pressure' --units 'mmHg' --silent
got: 92 mmHg
